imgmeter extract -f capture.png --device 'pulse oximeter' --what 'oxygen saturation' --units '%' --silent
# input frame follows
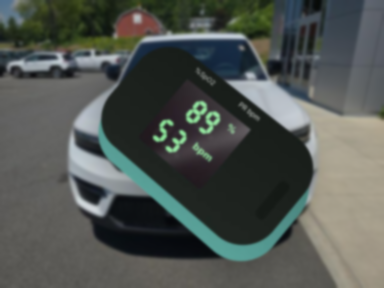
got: 89 %
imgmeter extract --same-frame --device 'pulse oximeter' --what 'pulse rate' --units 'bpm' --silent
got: 53 bpm
